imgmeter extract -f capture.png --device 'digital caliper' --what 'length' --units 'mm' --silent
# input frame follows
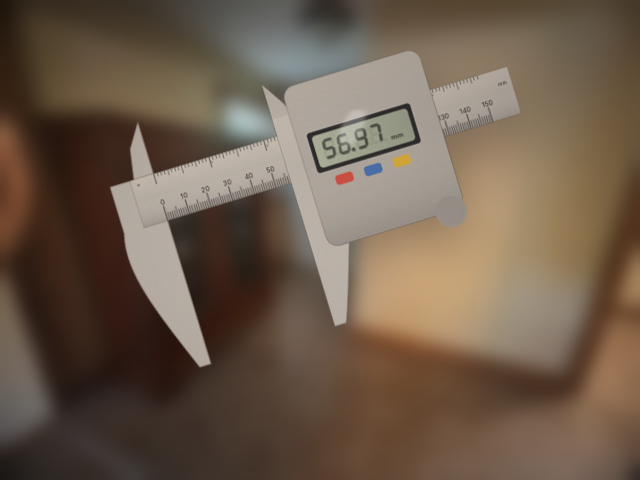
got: 56.97 mm
